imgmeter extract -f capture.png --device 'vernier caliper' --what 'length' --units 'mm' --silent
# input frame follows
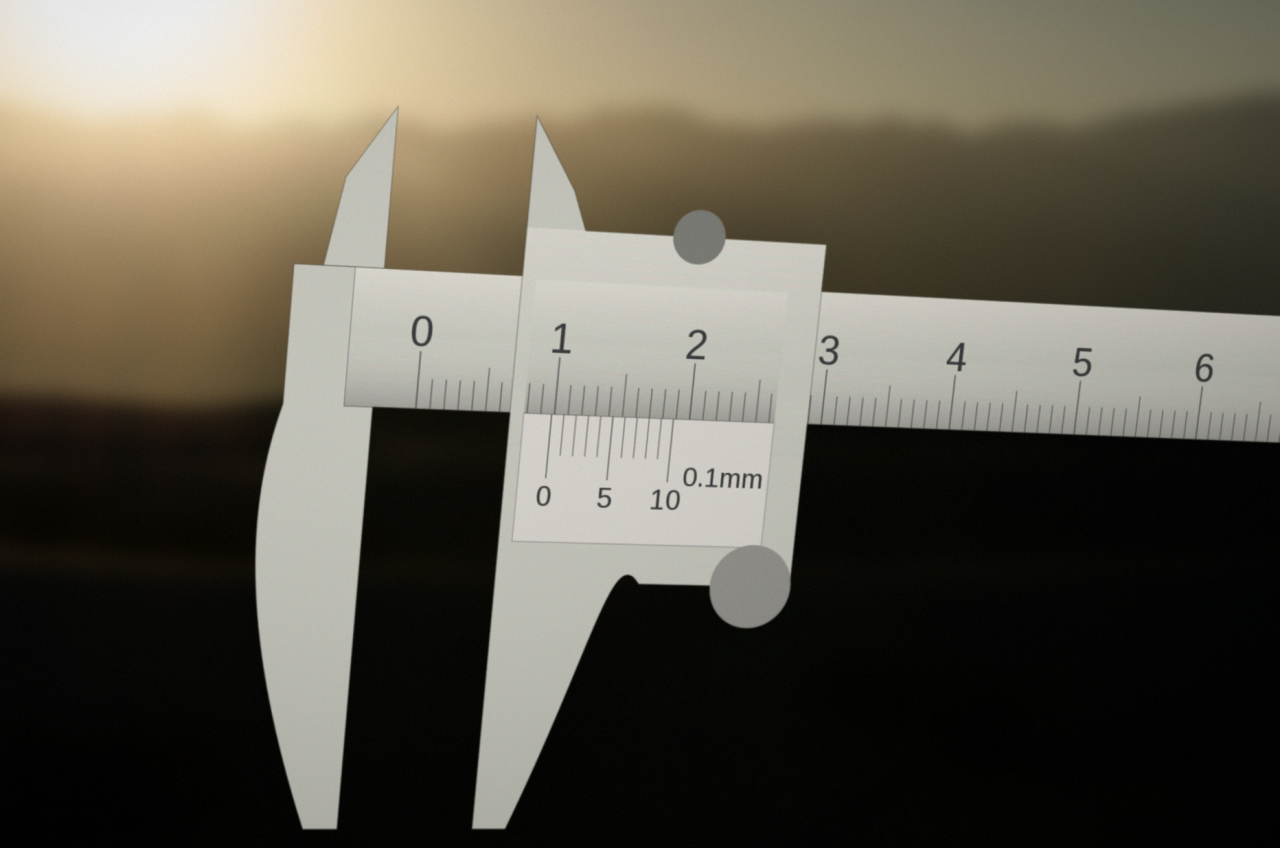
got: 9.8 mm
